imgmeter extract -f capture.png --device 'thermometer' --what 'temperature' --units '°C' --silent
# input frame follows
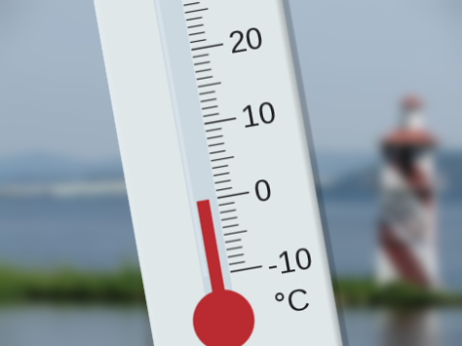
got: 0 °C
